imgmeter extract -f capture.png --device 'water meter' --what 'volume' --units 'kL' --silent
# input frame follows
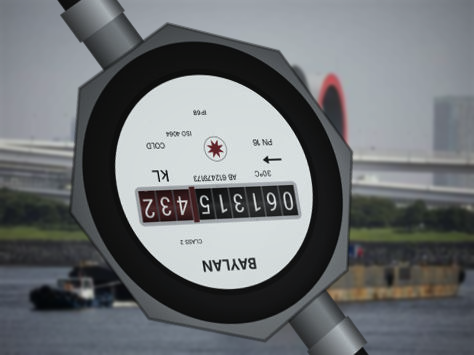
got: 61315.432 kL
